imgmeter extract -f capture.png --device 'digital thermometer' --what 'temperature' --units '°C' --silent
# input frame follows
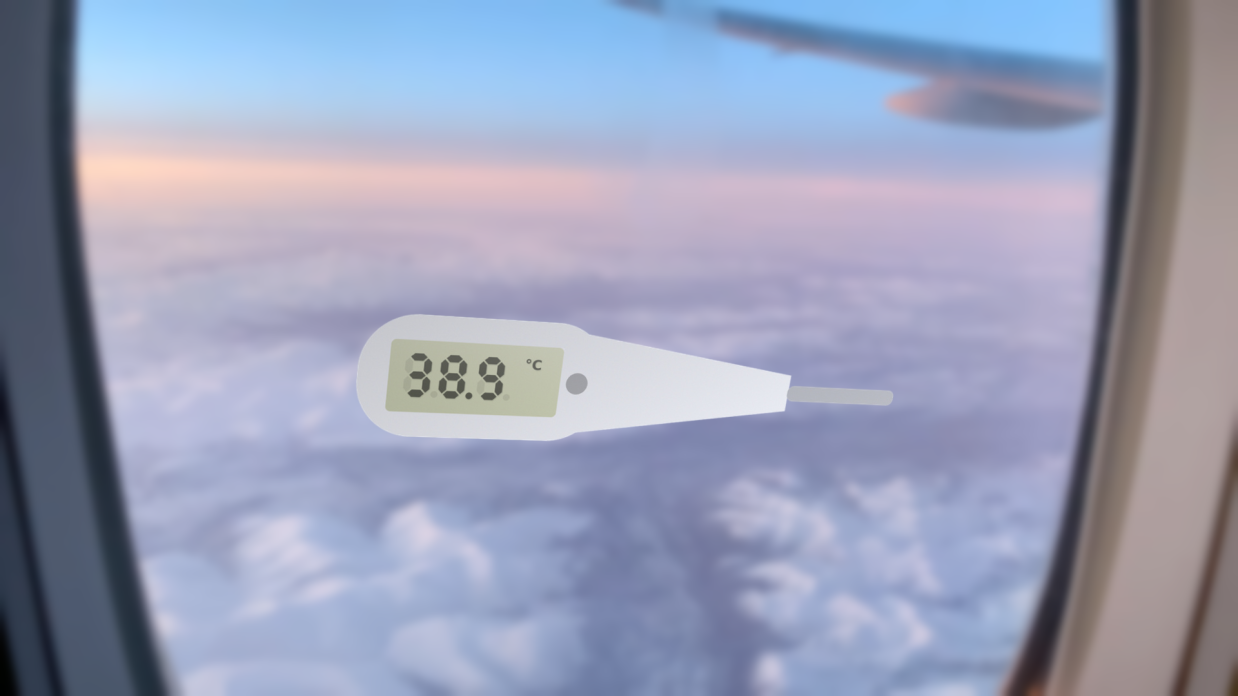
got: 38.9 °C
